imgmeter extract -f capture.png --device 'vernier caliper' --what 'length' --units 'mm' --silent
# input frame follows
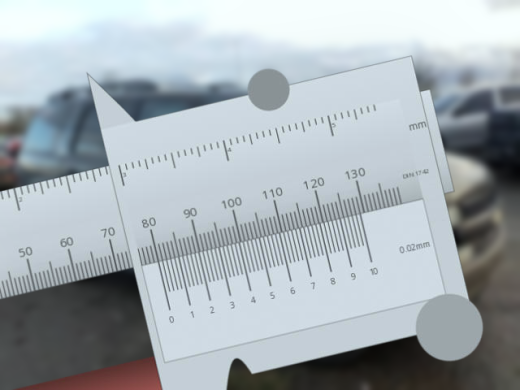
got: 80.0 mm
